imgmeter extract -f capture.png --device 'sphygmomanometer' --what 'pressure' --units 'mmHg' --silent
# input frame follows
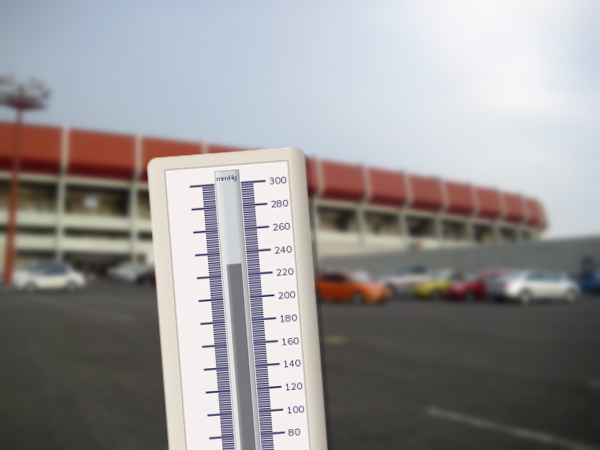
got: 230 mmHg
